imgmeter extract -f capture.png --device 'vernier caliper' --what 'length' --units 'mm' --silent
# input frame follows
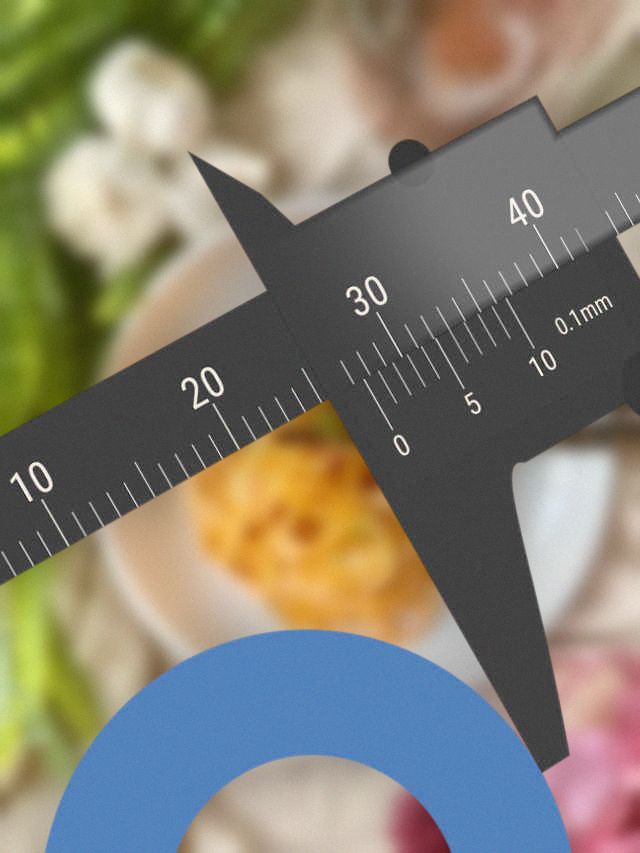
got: 27.6 mm
